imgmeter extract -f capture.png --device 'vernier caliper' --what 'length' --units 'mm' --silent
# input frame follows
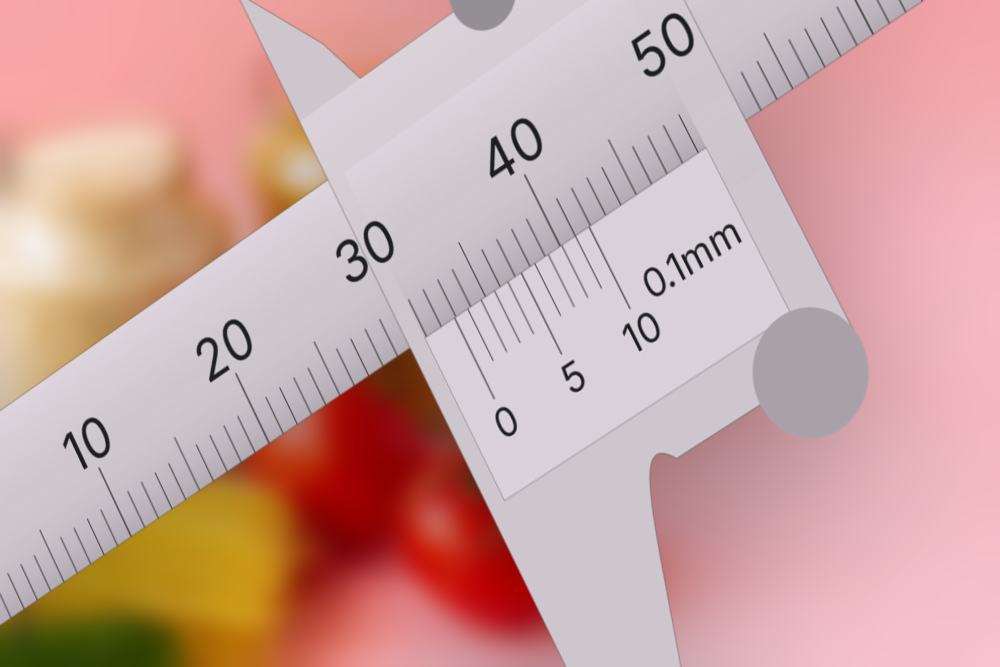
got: 32.9 mm
